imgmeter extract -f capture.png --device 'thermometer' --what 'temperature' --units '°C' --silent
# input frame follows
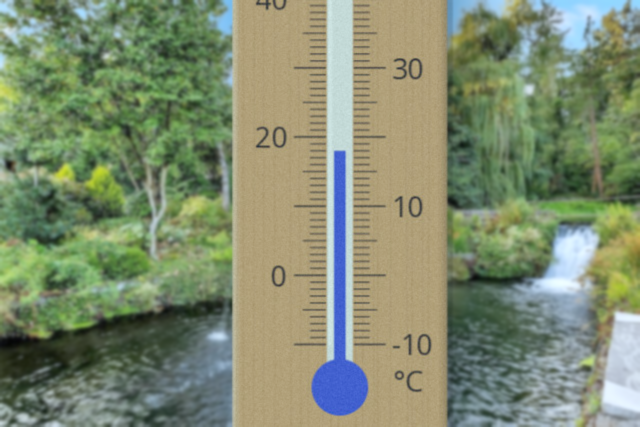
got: 18 °C
